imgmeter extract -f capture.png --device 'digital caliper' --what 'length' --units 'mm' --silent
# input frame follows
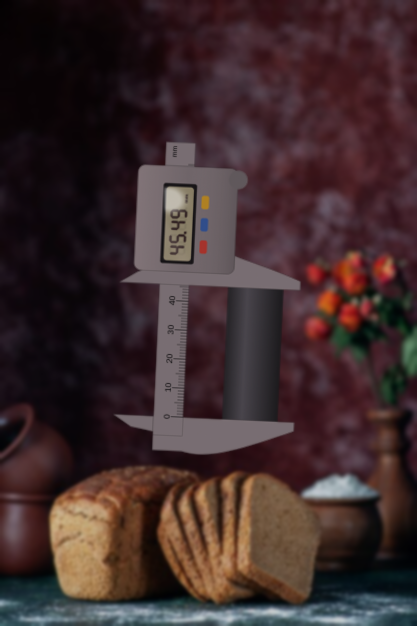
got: 45.49 mm
